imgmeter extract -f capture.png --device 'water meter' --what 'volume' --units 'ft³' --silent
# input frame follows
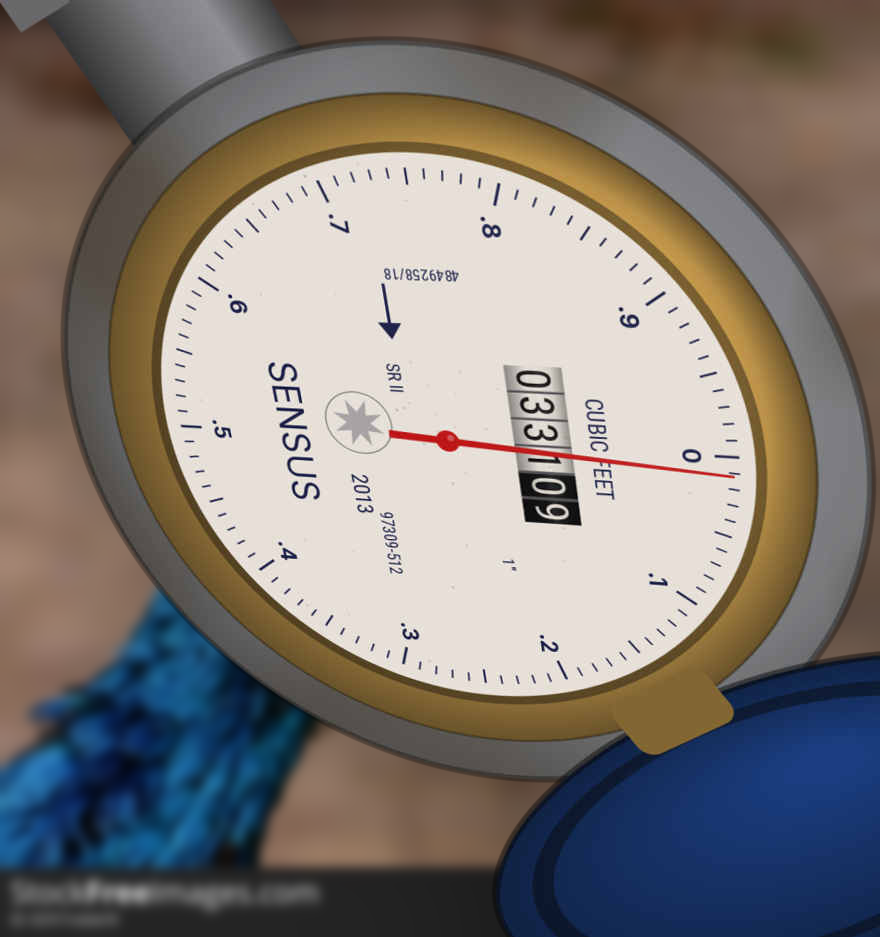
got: 33109.01 ft³
